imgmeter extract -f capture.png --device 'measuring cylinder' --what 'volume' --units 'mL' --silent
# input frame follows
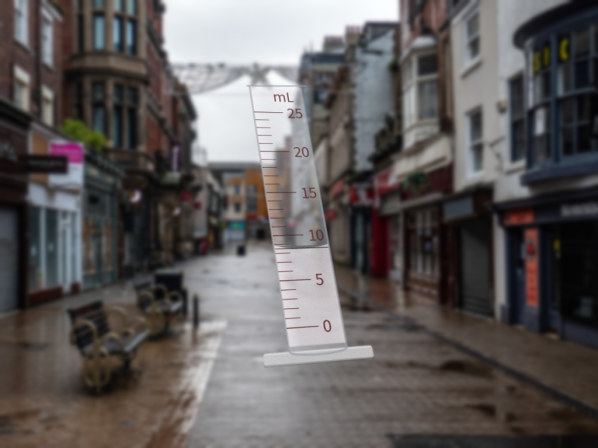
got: 8.5 mL
